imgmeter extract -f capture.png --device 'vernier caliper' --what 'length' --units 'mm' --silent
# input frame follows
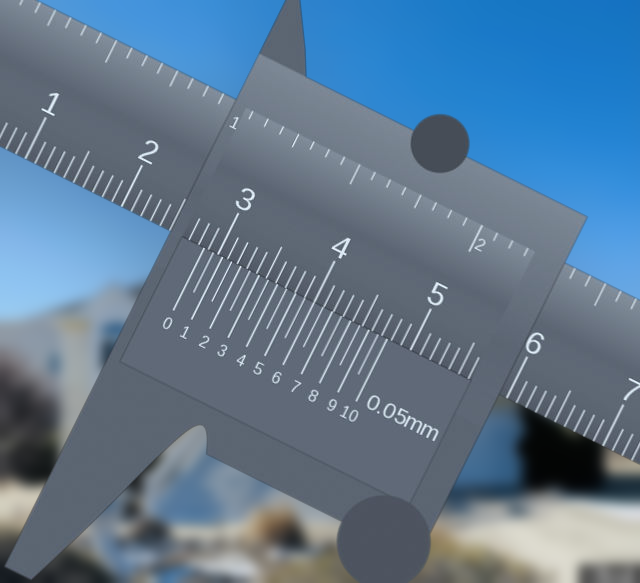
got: 28.6 mm
